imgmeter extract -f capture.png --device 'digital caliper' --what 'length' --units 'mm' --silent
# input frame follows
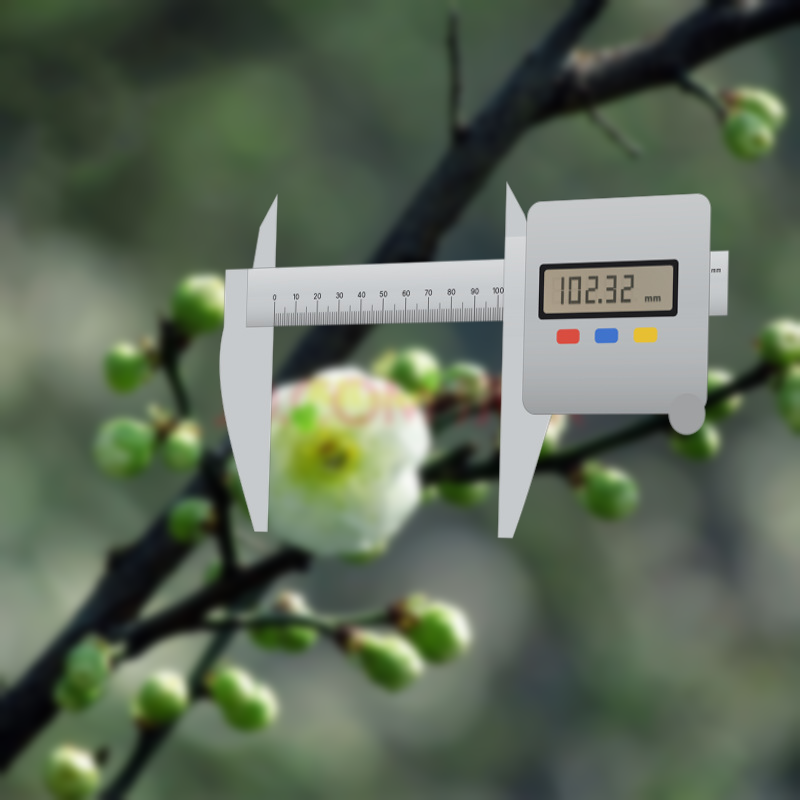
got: 102.32 mm
